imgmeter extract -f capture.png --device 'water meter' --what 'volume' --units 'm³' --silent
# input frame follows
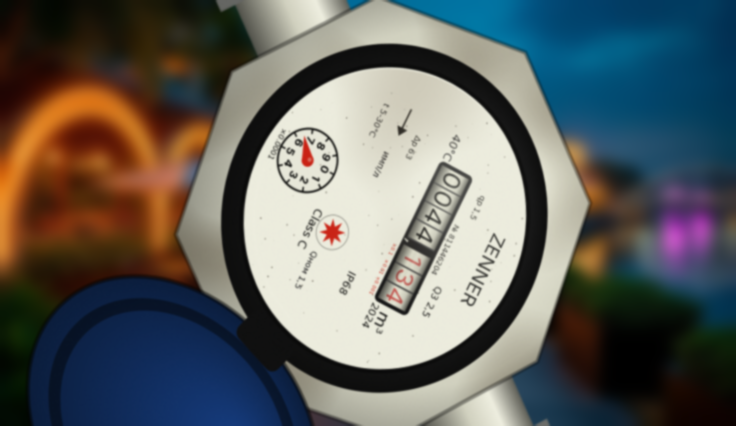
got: 44.1346 m³
